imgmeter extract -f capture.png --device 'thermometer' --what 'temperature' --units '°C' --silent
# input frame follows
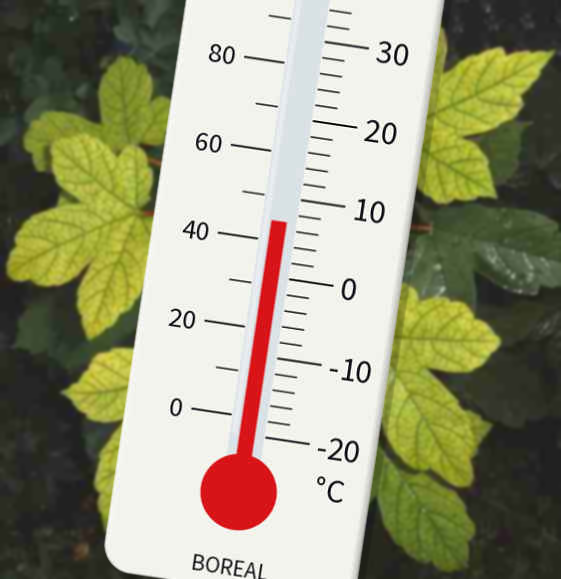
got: 7 °C
